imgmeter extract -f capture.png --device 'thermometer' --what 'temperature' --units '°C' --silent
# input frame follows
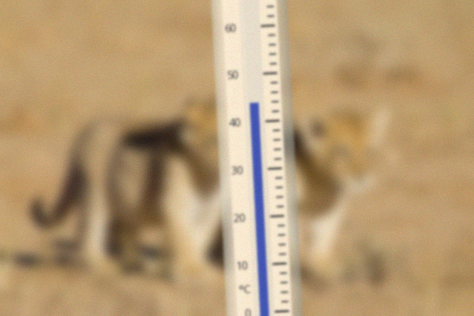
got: 44 °C
